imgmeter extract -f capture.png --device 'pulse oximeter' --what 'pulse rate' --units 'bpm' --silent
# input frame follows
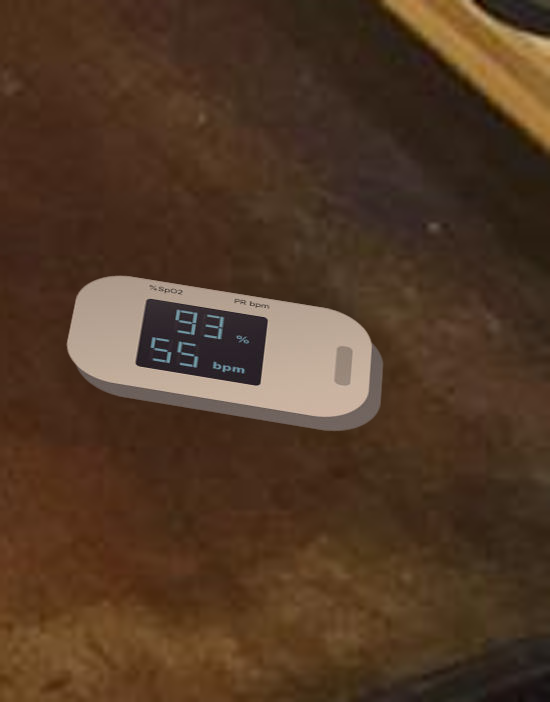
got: 55 bpm
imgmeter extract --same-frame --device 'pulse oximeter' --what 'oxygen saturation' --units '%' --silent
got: 93 %
